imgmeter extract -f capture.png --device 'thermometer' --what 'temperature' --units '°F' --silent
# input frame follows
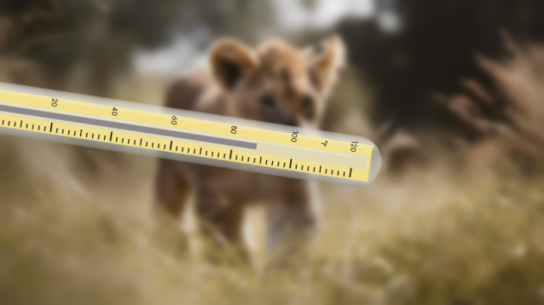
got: 88 °F
